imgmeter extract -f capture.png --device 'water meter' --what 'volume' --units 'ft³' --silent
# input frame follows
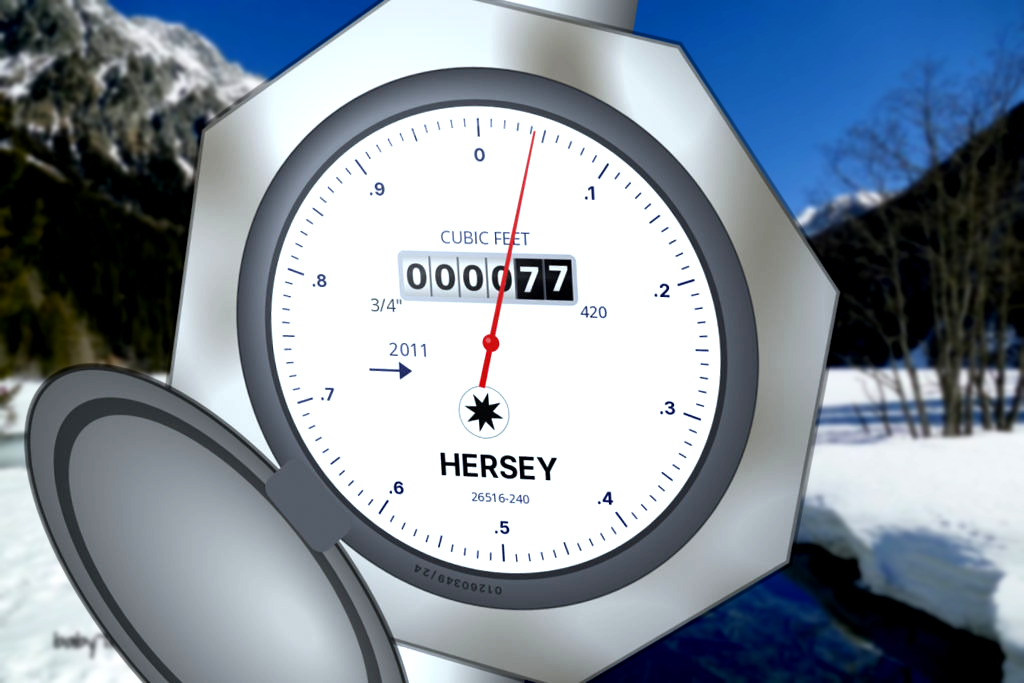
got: 77.04 ft³
